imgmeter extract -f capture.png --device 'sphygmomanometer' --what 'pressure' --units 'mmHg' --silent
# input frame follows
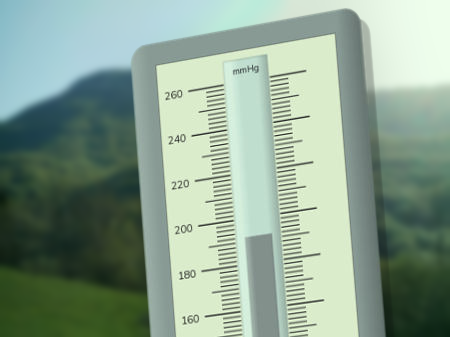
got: 192 mmHg
